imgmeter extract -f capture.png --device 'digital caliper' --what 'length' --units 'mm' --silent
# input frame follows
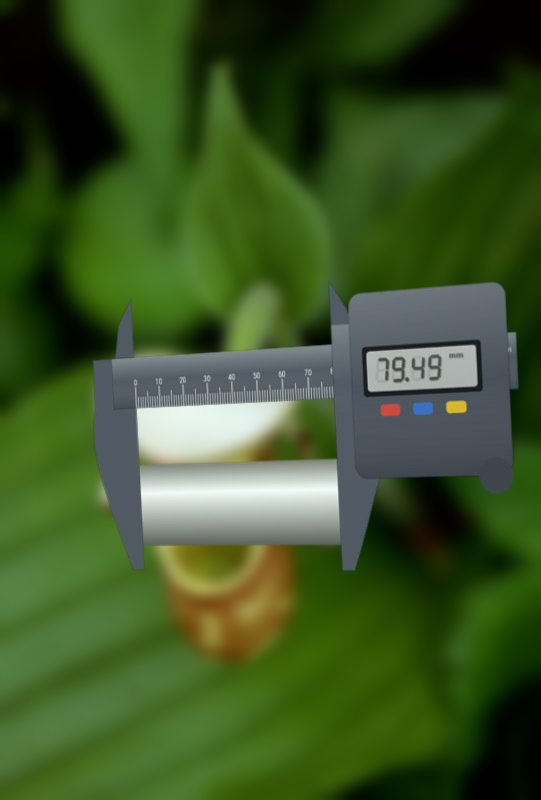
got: 79.49 mm
